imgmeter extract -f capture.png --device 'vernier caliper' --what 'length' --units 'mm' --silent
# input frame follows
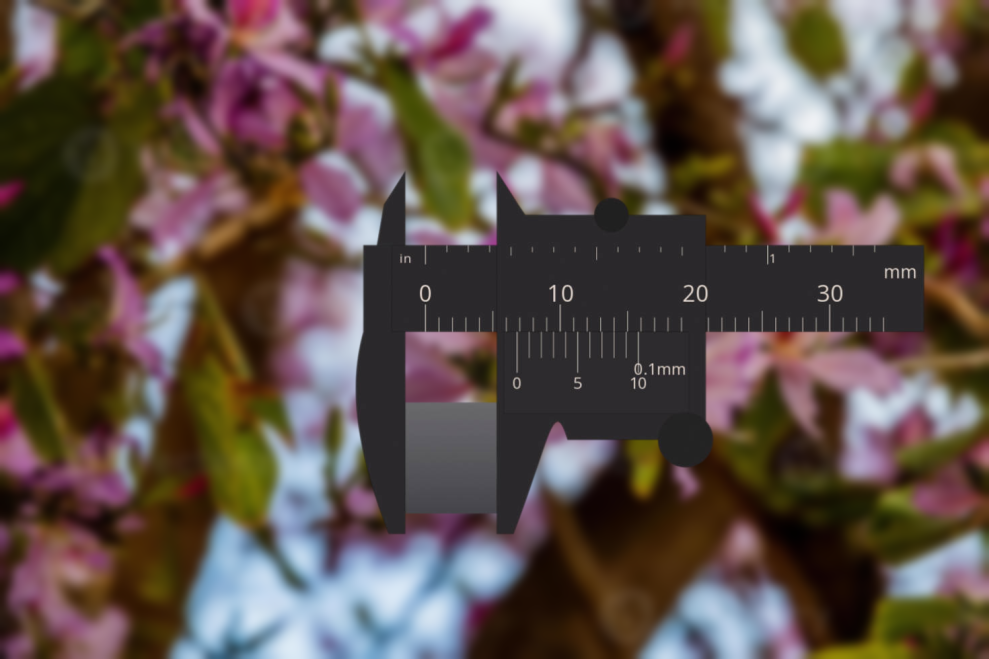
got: 6.8 mm
